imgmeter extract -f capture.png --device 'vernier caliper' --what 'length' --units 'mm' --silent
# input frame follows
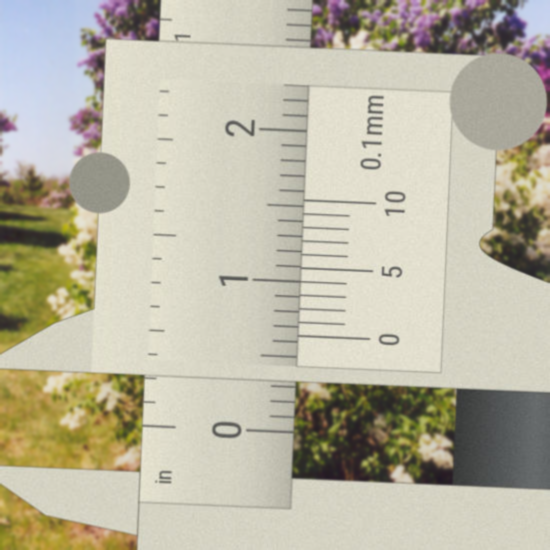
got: 6.4 mm
